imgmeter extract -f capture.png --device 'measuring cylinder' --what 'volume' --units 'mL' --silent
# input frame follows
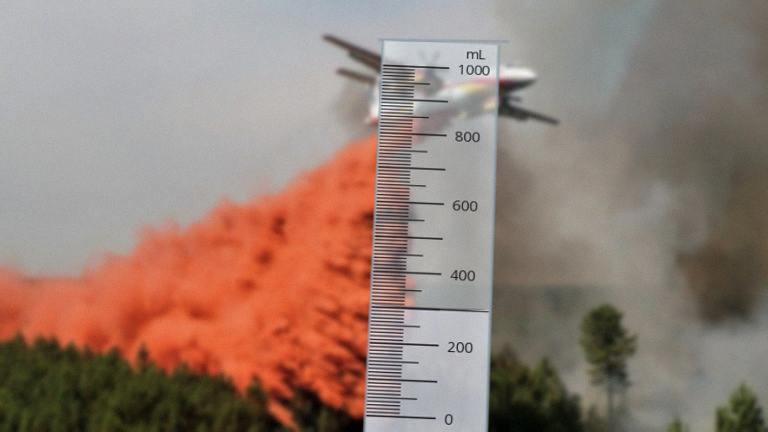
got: 300 mL
